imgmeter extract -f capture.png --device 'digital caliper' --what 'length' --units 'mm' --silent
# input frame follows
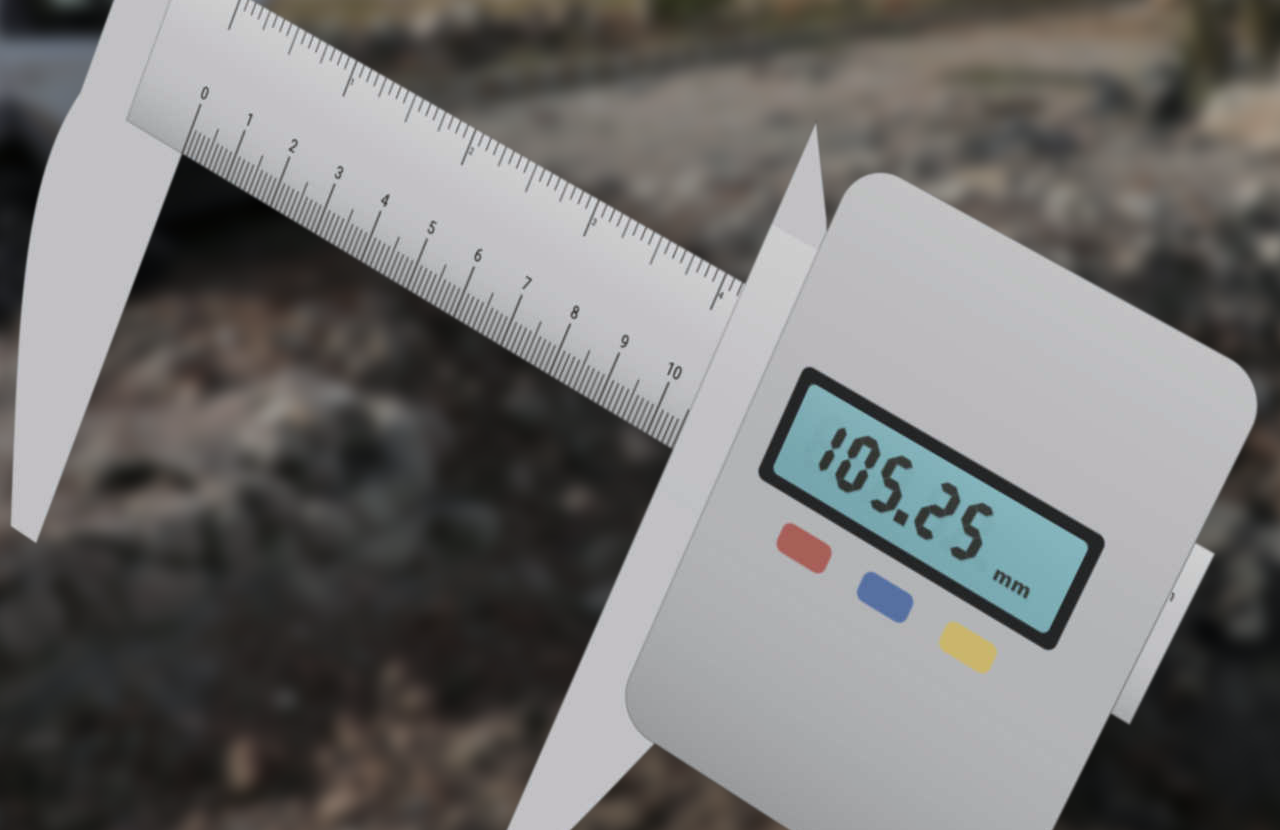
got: 105.25 mm
